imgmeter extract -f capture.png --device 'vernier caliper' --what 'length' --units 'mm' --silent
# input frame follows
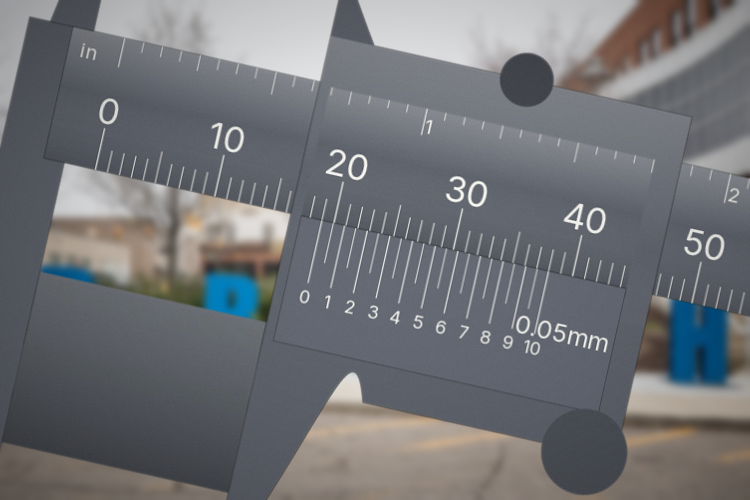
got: 19.0 mm
